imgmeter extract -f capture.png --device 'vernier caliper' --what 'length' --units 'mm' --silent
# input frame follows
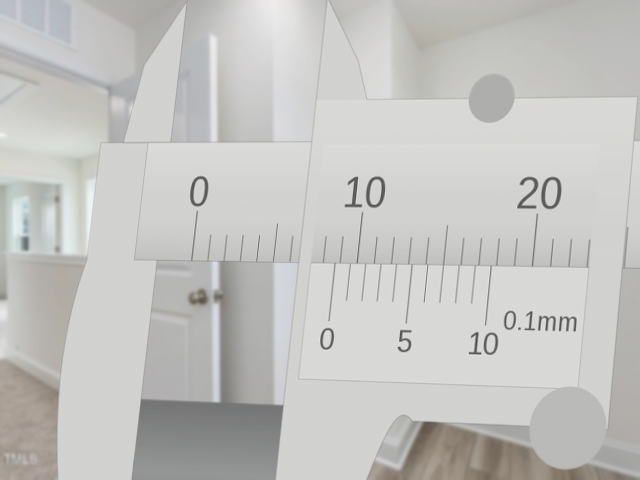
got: 8.7 mm
